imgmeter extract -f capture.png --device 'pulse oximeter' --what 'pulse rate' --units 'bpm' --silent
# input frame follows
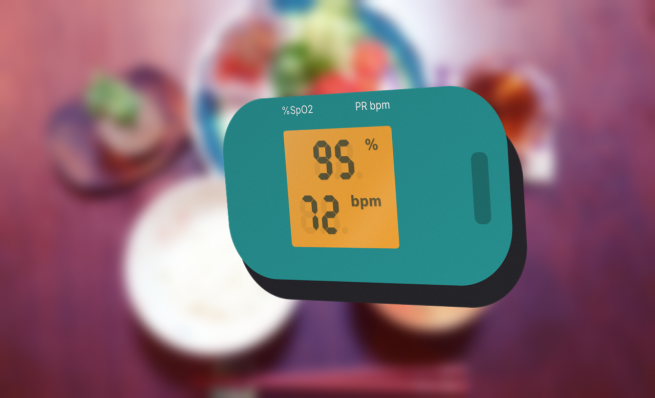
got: 72 bpm
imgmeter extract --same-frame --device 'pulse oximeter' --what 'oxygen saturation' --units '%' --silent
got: 95 %
